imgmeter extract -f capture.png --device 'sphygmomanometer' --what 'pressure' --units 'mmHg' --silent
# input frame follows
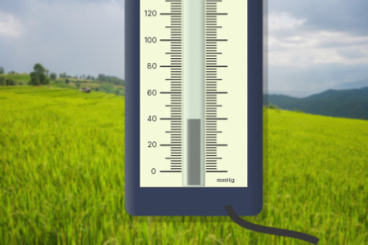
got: 40 mmHg
